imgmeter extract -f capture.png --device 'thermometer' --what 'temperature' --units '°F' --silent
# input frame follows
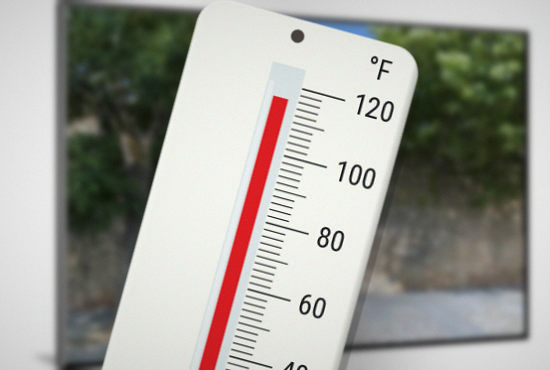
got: 116 °F
